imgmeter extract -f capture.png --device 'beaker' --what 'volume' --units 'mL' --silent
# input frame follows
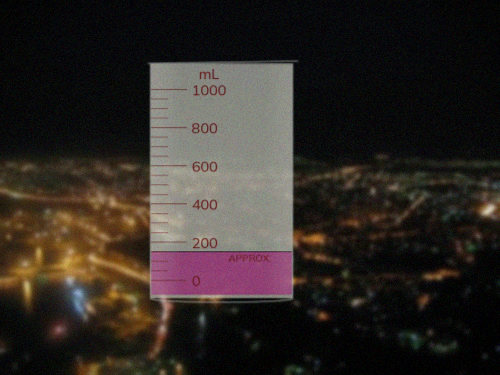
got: 150 mL
